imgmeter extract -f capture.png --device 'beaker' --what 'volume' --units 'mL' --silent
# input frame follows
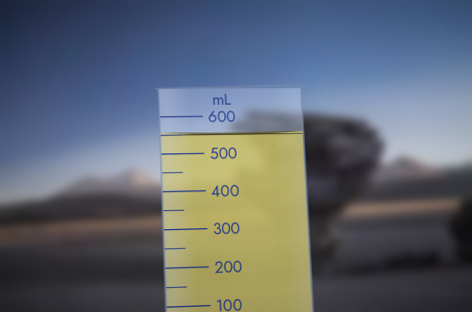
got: 550 mL
